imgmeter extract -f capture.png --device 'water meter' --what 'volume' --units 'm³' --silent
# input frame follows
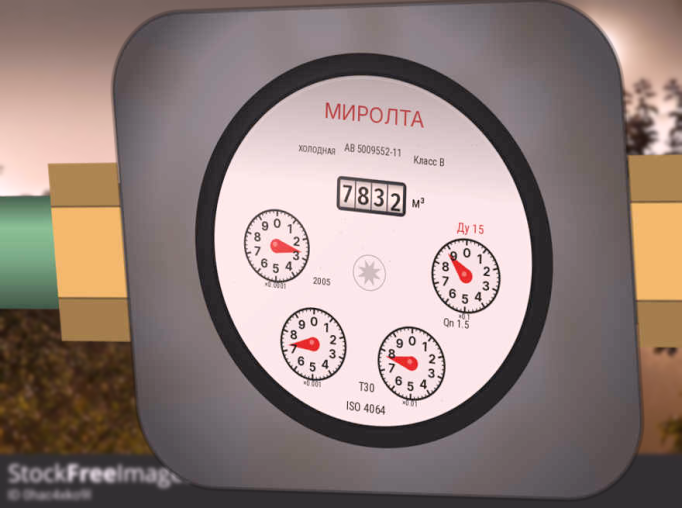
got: 7831.8772 m³
